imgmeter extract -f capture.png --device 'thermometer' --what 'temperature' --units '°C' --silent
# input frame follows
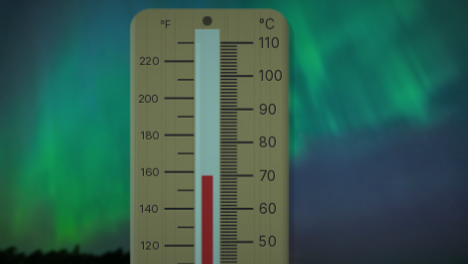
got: 70 °C
